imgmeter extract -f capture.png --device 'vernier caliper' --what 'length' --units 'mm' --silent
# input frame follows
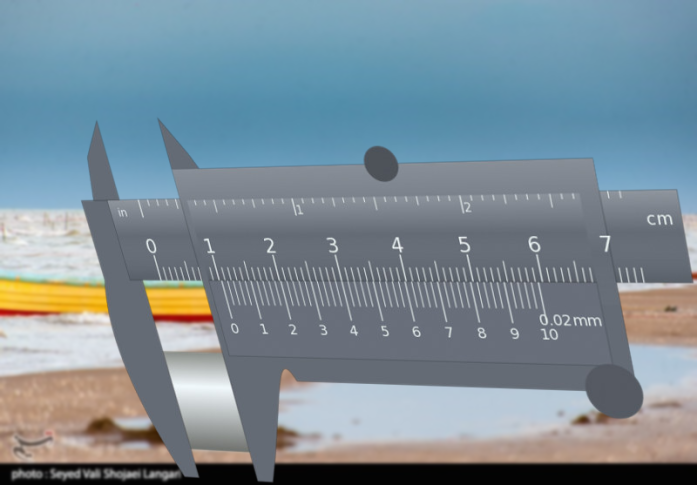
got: 10.4 mm
